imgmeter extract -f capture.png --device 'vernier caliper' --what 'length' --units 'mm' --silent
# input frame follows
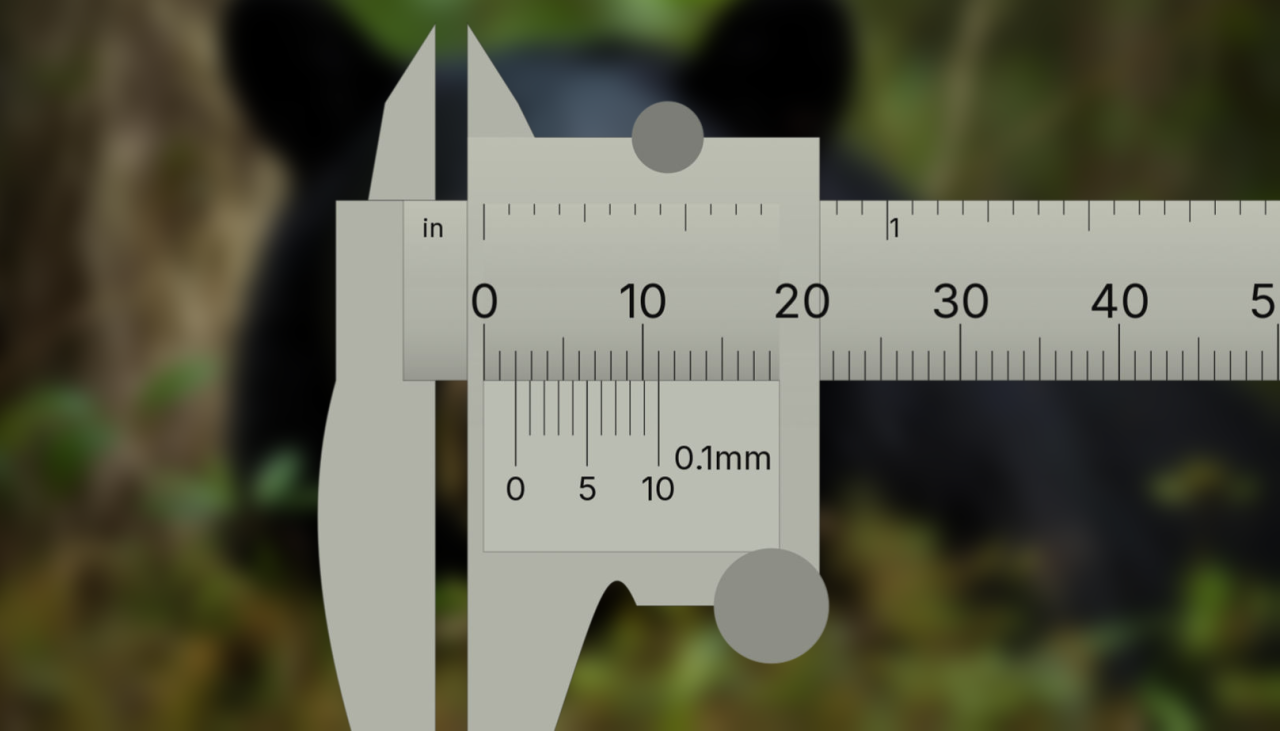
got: 2.0 mm
